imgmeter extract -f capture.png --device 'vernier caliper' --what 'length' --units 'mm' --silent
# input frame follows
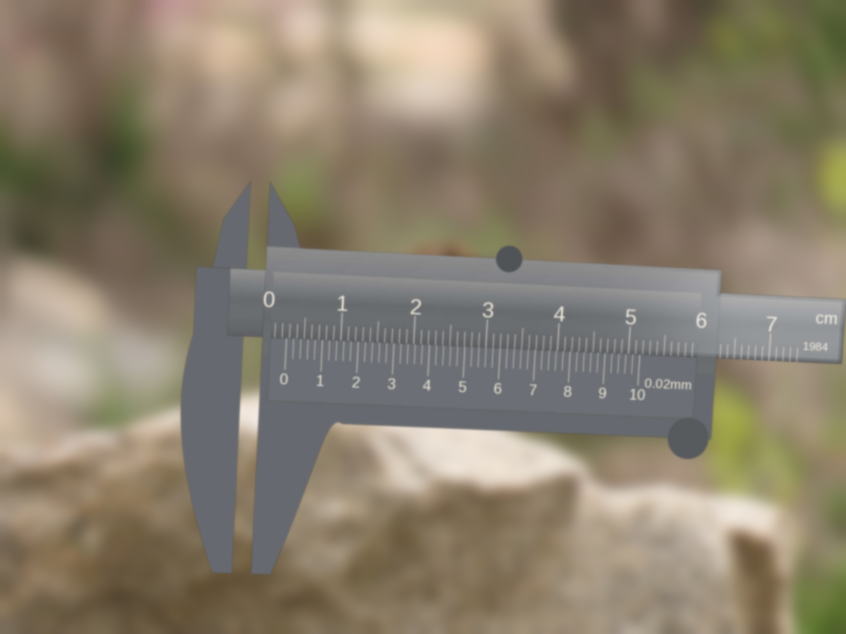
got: 2.6 mm
